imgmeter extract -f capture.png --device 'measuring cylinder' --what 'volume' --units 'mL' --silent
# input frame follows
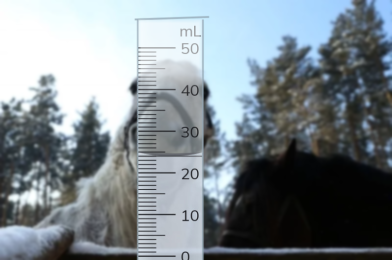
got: 24 mL
